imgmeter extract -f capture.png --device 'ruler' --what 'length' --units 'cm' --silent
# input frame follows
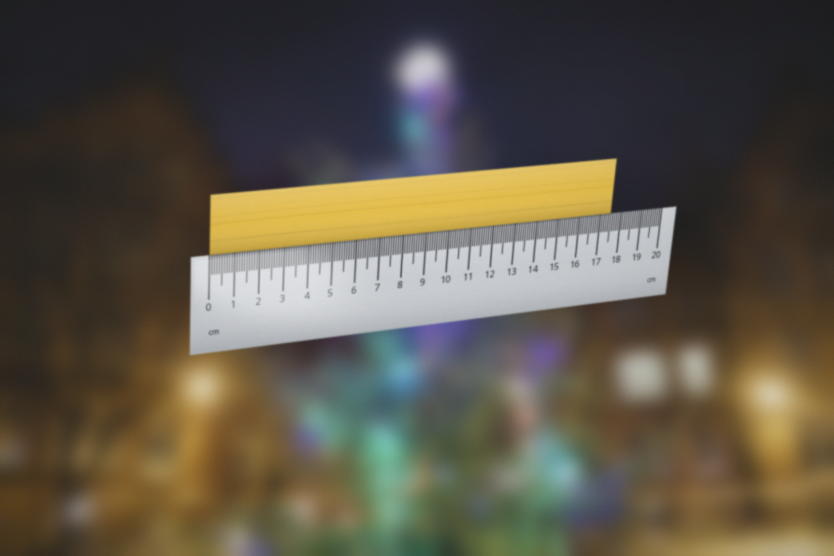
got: 17.5 cm
